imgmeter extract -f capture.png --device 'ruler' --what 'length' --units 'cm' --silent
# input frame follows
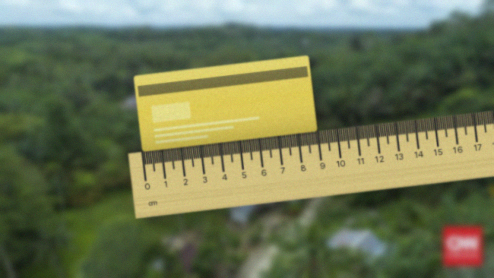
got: 9 cm
